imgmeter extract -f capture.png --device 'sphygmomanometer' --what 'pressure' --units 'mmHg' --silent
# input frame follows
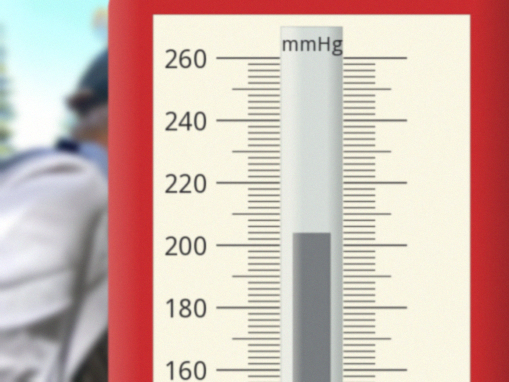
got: 204 mmHg
